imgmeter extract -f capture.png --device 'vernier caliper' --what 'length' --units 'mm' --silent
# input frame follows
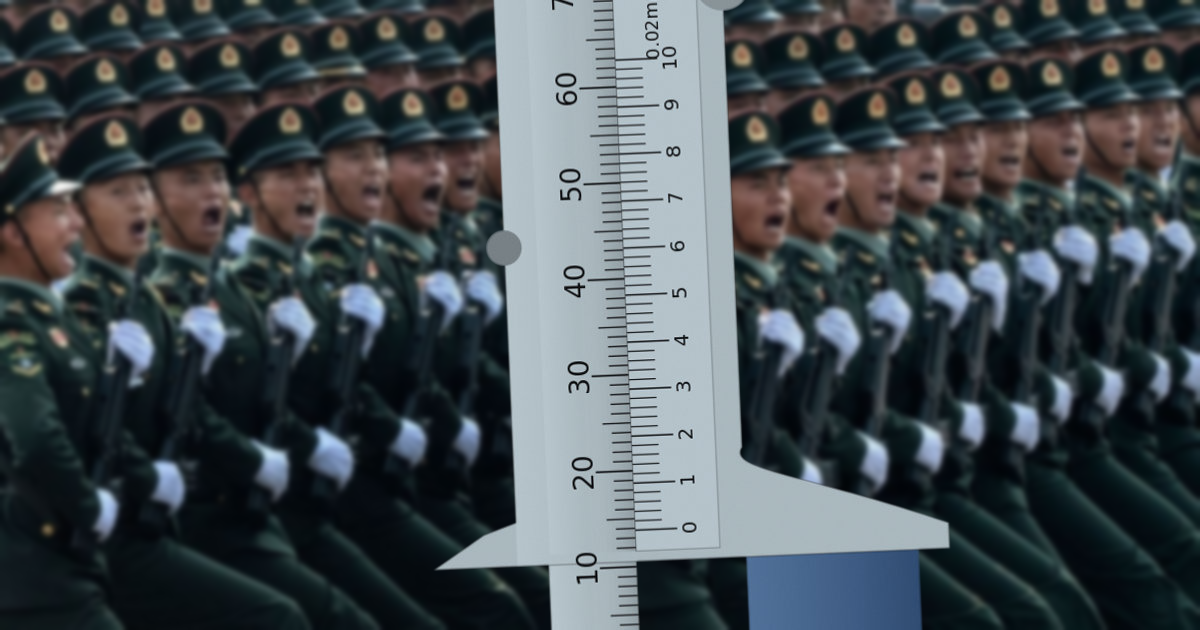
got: 13.8 mm
